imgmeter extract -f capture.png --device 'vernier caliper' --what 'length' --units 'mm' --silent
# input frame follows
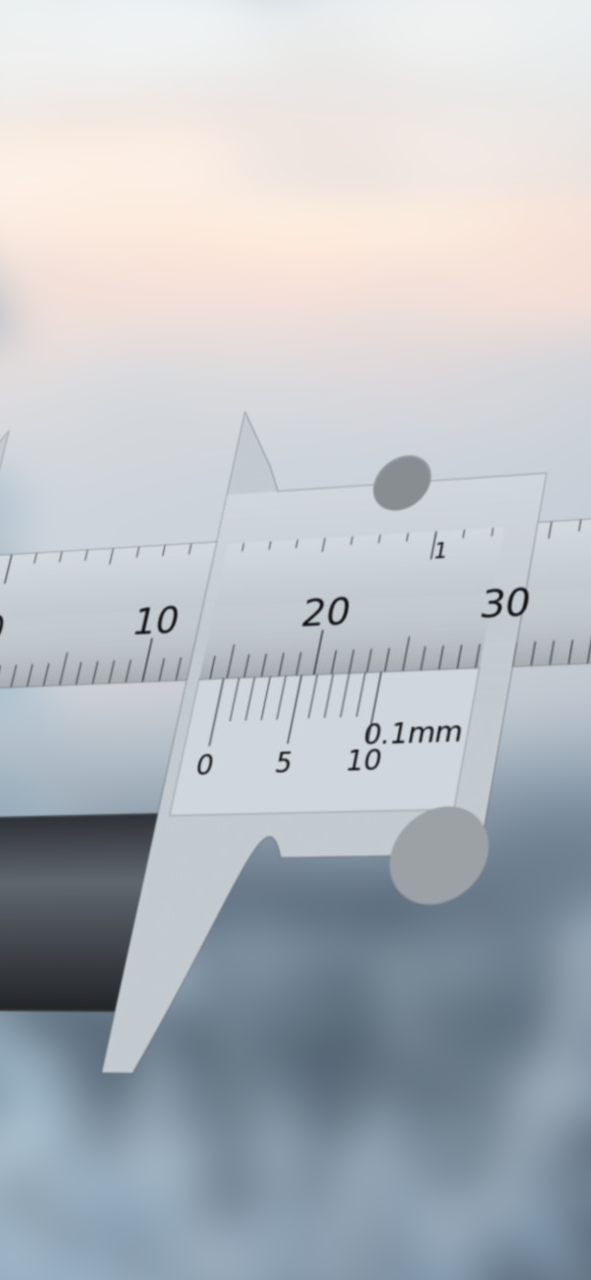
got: 14.8 mm
